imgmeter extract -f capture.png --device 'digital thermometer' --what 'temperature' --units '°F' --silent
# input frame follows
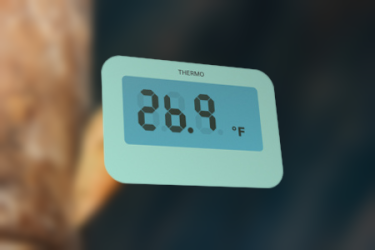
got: 26.9 °F
